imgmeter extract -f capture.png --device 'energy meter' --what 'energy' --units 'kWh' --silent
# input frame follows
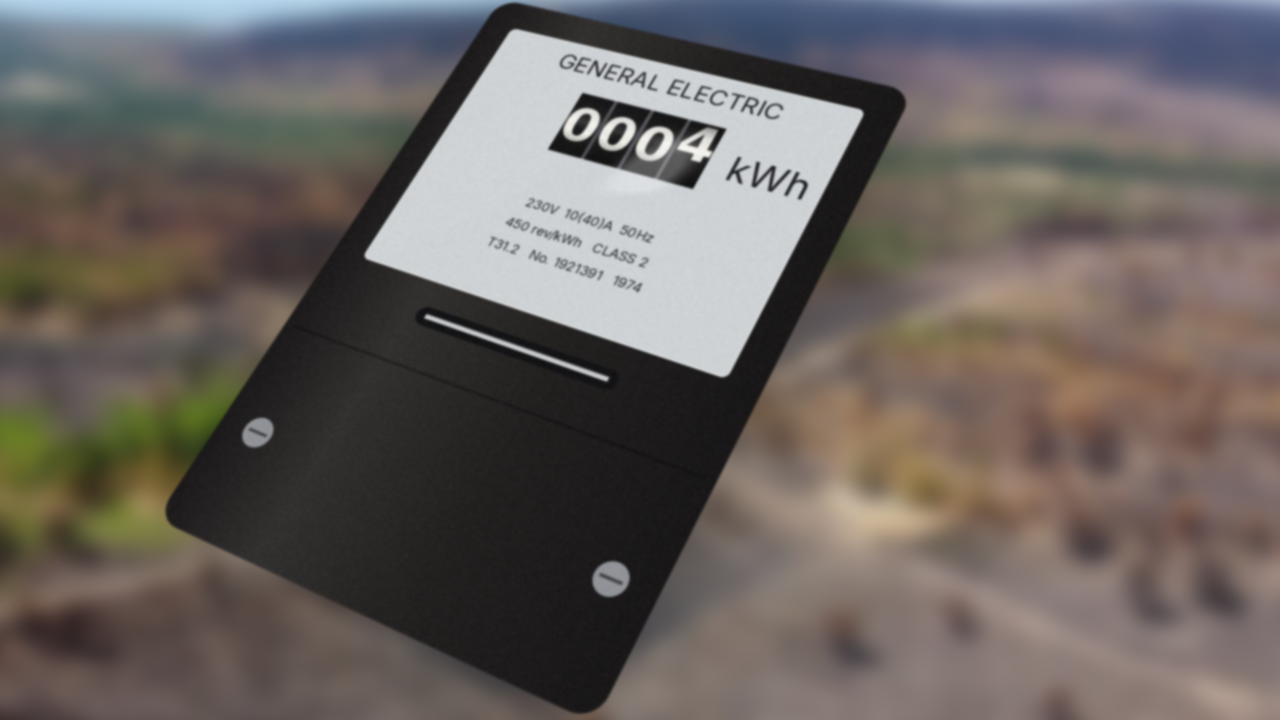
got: 4 kWh
